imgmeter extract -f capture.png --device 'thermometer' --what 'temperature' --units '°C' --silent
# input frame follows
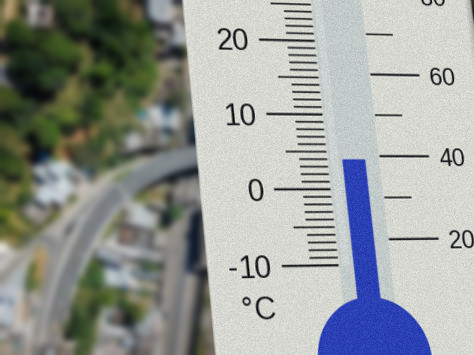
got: 4 °C
